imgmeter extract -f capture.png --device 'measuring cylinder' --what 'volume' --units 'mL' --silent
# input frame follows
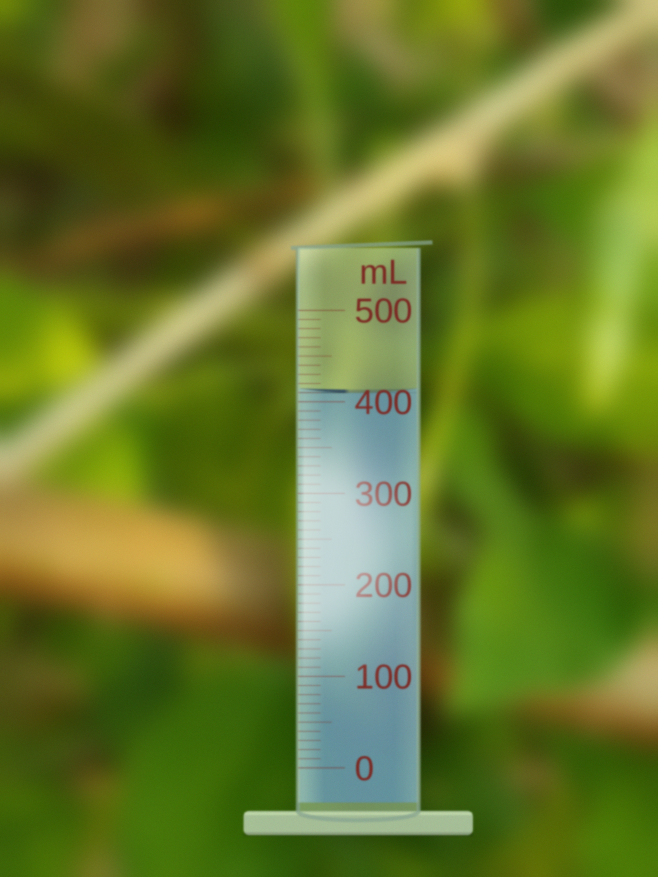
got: 410 mL
